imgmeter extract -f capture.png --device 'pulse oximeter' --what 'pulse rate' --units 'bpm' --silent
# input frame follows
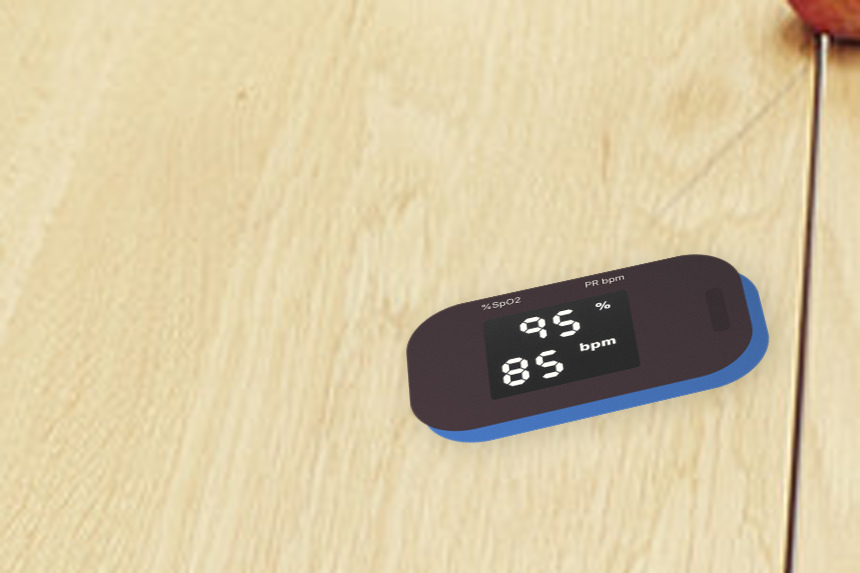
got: 85 bpm
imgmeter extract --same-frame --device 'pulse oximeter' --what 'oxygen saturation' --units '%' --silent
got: 95 %
